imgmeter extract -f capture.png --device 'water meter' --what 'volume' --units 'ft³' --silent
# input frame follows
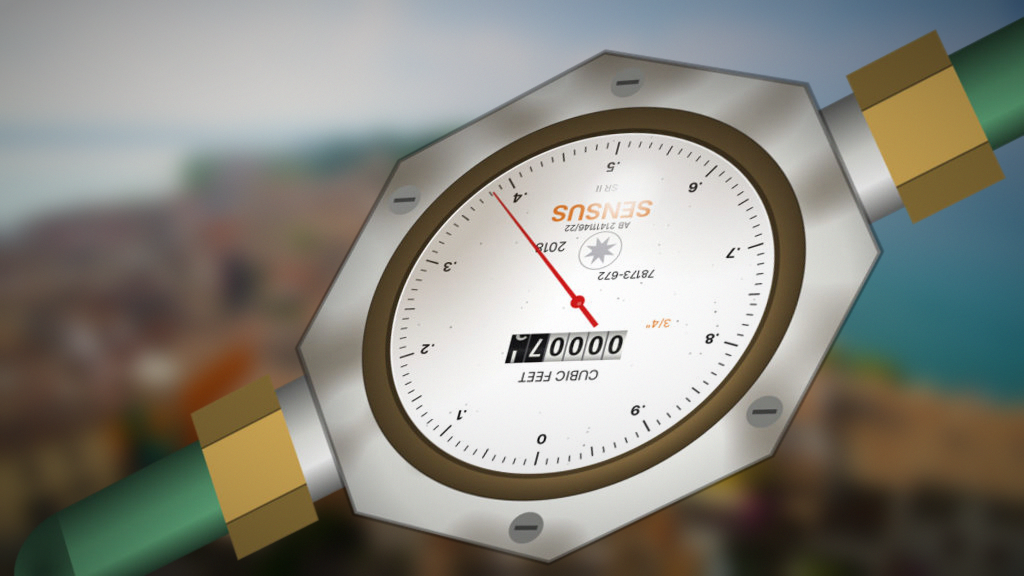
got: 71.38 ft³
